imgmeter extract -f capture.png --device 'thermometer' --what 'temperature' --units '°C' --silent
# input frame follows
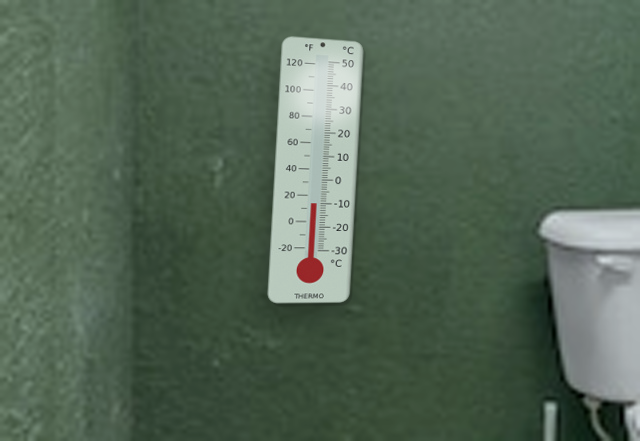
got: -10 °C
